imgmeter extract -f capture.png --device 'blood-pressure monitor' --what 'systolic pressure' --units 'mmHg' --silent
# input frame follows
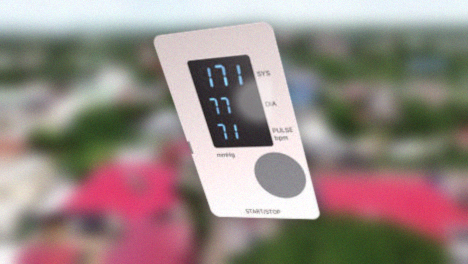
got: 171 mmHg
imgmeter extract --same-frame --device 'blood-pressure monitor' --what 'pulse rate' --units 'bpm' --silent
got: 71 bpm
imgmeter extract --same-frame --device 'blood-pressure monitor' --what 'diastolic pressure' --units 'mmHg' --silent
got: 77 mmHg
